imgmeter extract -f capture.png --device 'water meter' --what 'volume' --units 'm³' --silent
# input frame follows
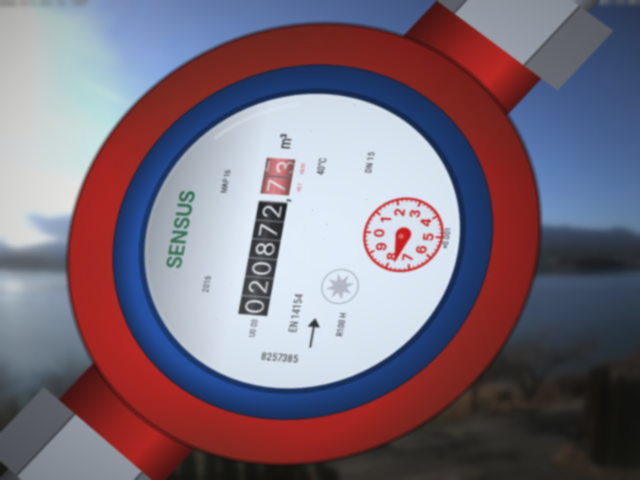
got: 20872.727 m³
